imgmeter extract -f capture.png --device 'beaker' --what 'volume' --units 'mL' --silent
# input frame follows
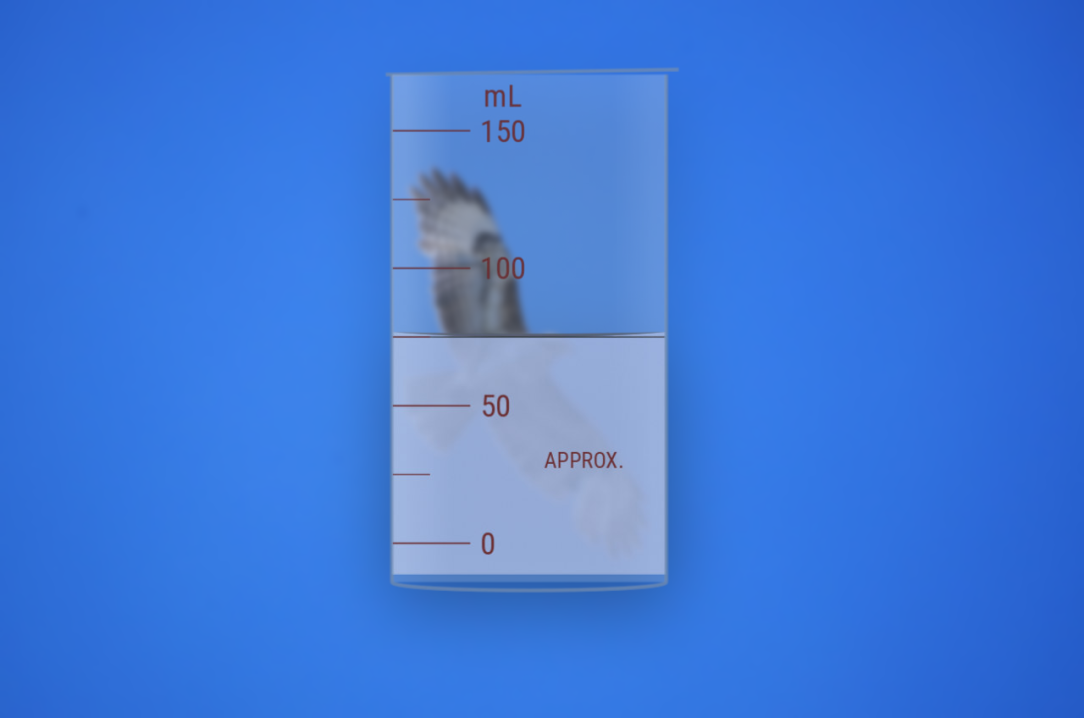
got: 75 mL
